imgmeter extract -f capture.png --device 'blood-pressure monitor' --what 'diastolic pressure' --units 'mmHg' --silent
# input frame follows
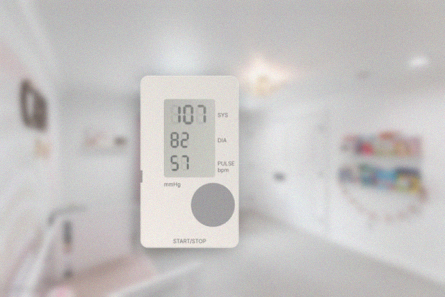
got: 82 mmHg
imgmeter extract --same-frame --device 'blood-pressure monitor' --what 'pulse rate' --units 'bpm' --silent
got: 57 bpm
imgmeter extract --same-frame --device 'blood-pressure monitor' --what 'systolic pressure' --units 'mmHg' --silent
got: 107 mmHg
